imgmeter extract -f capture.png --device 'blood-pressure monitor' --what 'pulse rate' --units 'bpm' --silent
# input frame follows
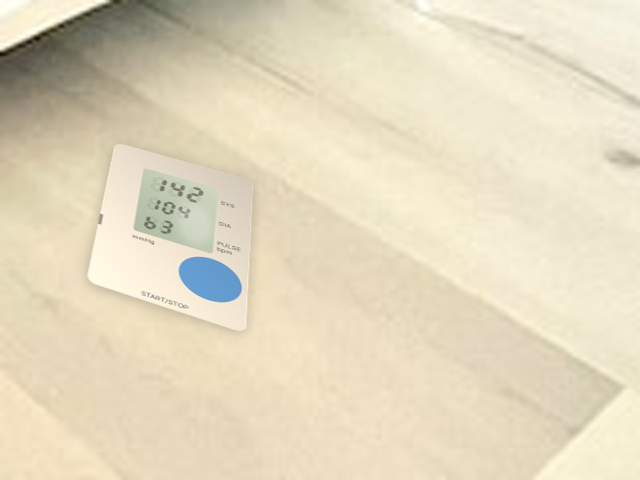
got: 63 bpm
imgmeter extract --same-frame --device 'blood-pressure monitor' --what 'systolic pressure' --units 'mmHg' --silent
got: 142 mmHg
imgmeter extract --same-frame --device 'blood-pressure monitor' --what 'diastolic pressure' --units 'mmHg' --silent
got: 104 mmHg
